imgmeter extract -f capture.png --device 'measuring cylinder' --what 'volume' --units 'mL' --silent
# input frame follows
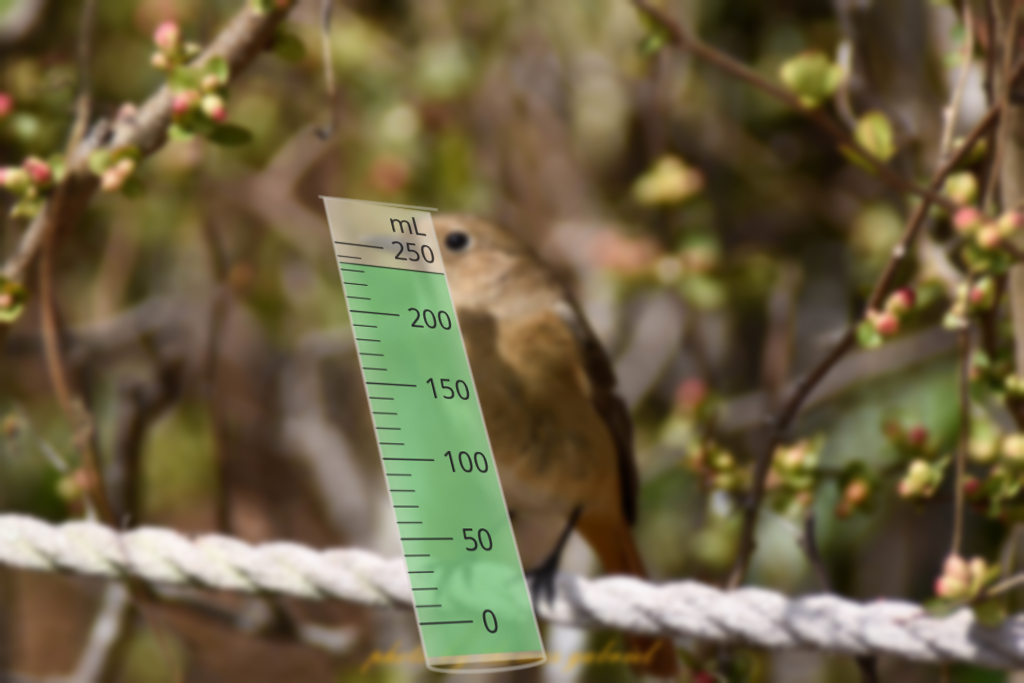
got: 235 mL
